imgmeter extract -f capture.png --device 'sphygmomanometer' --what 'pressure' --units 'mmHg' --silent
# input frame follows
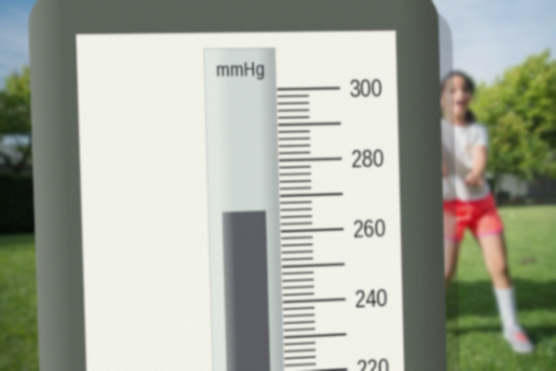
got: 266 mmHg
